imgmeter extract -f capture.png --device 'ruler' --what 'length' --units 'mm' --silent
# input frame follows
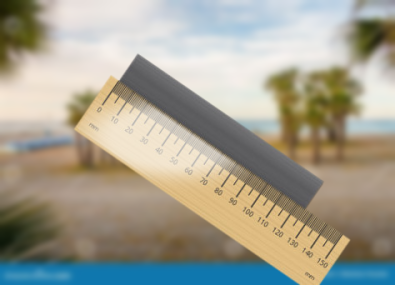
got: 125 mm
